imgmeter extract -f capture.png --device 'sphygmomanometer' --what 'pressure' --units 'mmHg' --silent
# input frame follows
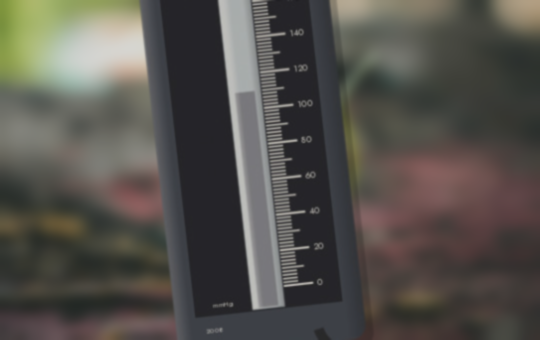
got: 110 mmHg
